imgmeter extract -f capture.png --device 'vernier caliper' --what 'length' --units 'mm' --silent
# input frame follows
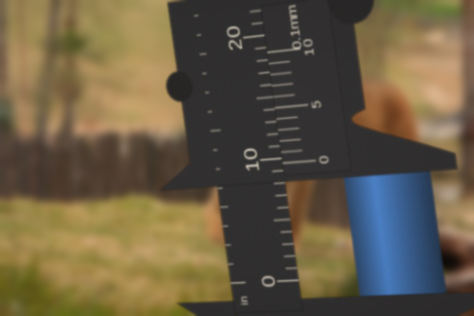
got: 9.6 mm
